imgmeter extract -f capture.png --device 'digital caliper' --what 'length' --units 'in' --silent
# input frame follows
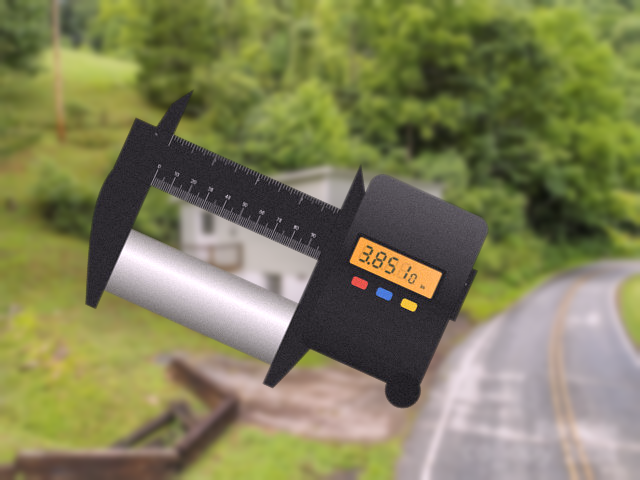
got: 3.8510 in
